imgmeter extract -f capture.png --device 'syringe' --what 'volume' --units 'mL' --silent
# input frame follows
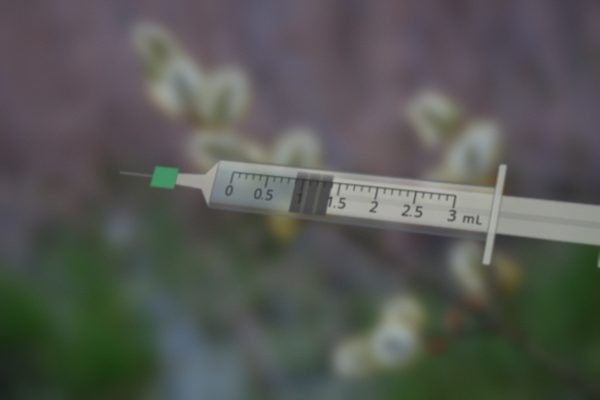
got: 0.9 mL
